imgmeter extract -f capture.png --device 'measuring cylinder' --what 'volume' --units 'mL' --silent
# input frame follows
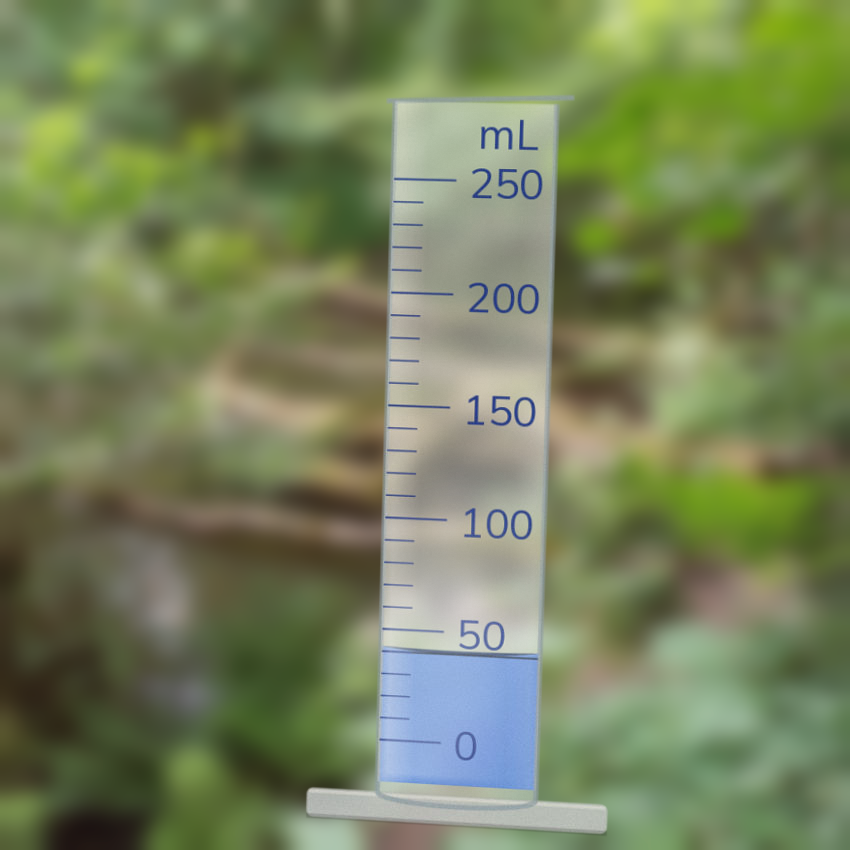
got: 40 mL
